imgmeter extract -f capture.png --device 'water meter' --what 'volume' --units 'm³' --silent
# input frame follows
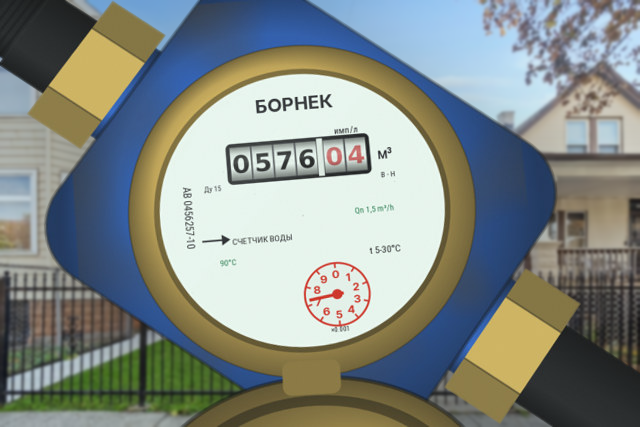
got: 576.047 m³
